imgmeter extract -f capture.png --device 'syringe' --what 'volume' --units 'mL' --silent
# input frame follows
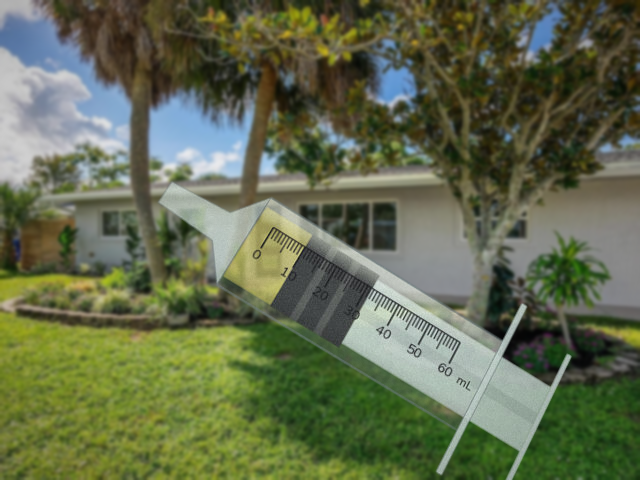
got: 10 mL
